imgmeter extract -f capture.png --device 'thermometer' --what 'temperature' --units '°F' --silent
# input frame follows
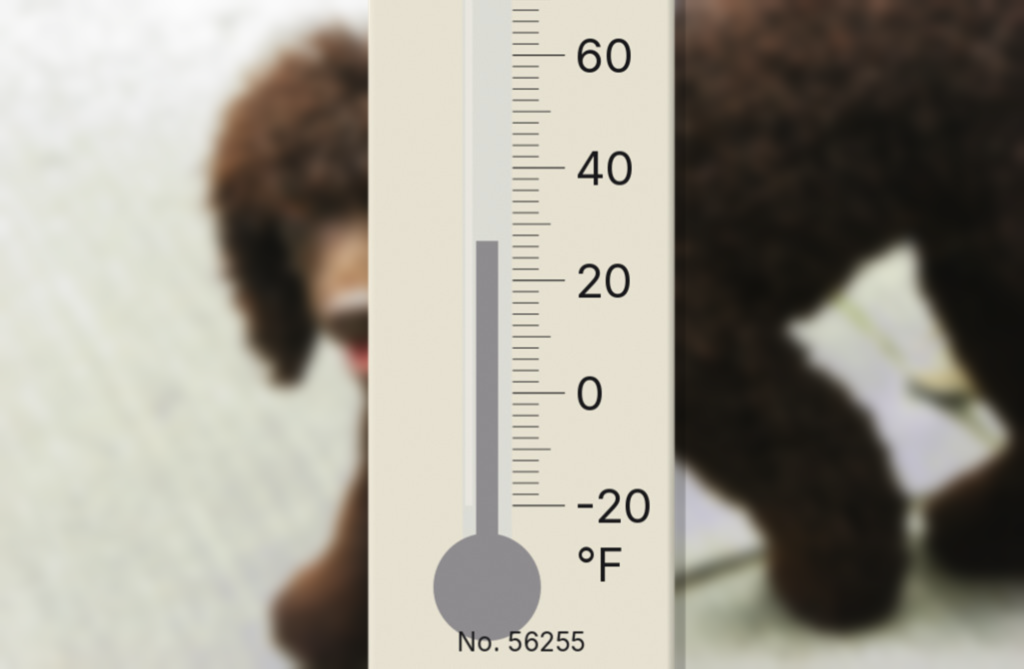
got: 27 °F
